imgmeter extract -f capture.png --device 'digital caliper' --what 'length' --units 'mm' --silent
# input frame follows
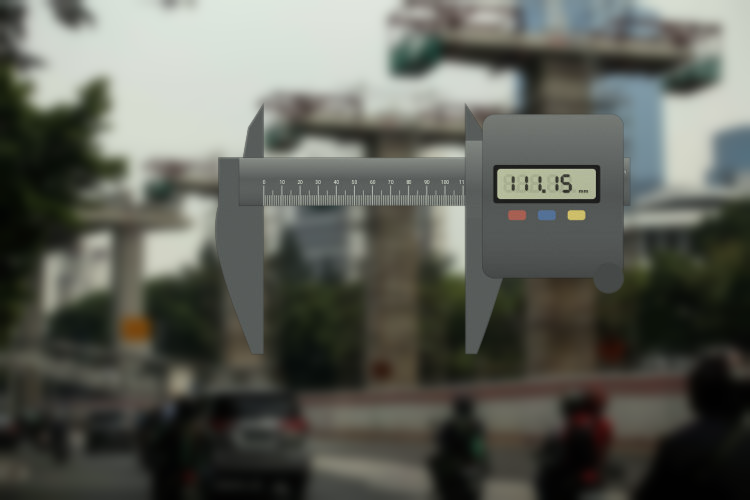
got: 111.15 mm
